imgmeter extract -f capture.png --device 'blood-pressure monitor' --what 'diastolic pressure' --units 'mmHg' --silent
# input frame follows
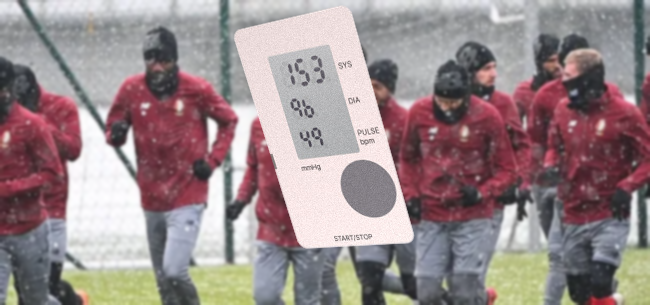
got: 96 mmHg
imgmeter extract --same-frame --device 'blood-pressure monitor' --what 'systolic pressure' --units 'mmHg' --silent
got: 153 mmHg
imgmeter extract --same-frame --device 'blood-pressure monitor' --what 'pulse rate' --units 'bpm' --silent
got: 49 bpm
